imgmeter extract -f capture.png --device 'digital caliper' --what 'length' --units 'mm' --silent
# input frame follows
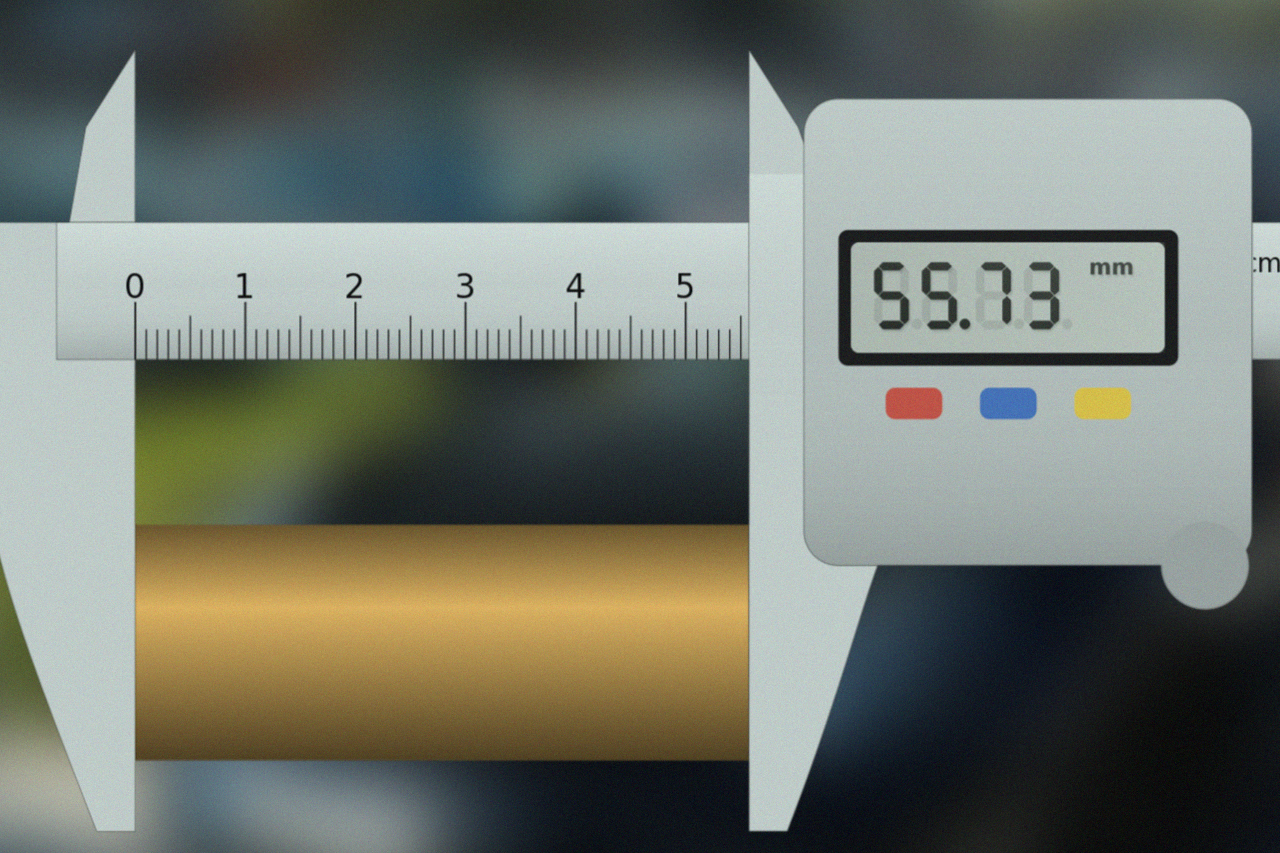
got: 55.73 mm
